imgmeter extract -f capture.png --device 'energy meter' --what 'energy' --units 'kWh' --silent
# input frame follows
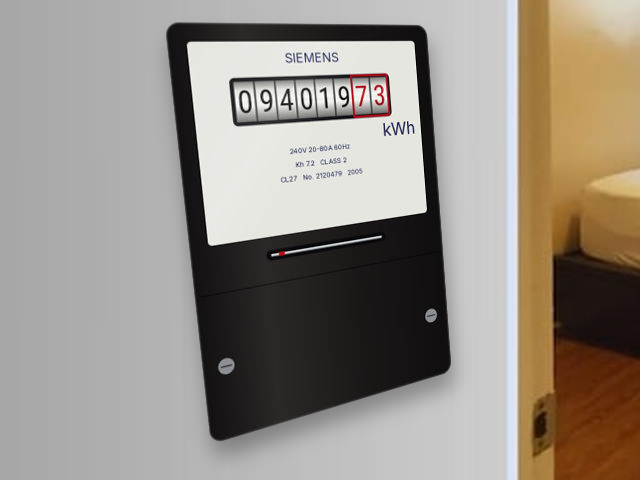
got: 94019.73 kWh
